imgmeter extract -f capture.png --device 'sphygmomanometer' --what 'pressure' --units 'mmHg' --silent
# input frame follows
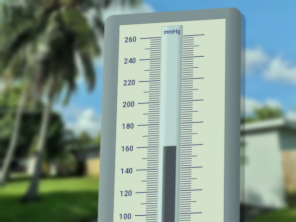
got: 160 mmHg
